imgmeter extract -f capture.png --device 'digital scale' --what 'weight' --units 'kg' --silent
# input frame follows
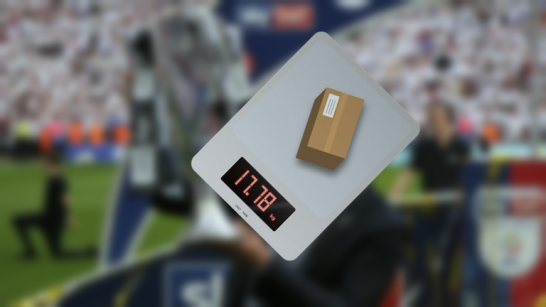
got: 17.78 kg
